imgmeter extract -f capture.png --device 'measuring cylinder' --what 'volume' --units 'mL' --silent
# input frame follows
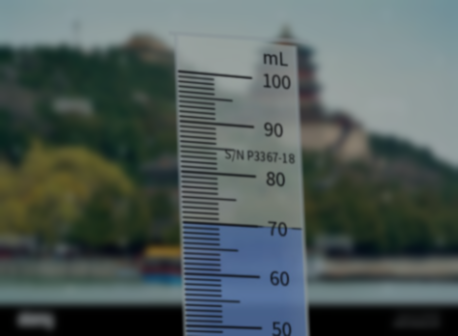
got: 70 mL
